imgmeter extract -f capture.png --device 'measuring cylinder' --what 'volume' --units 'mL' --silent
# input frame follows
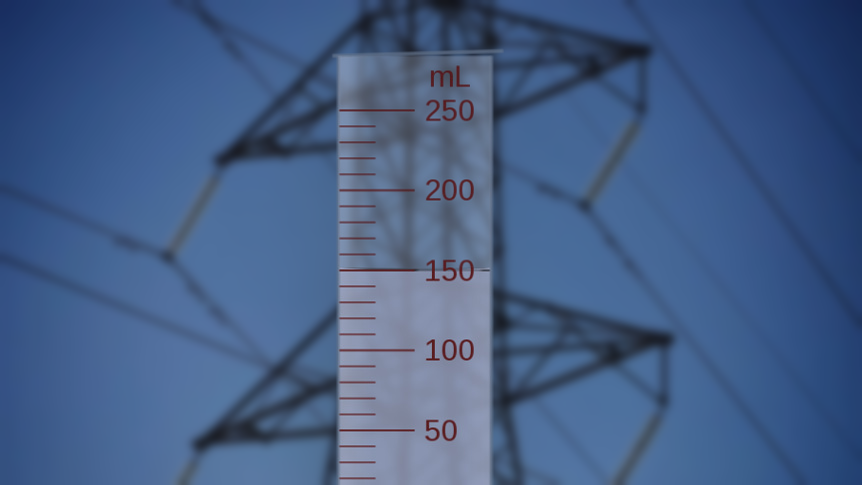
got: 150 mL
